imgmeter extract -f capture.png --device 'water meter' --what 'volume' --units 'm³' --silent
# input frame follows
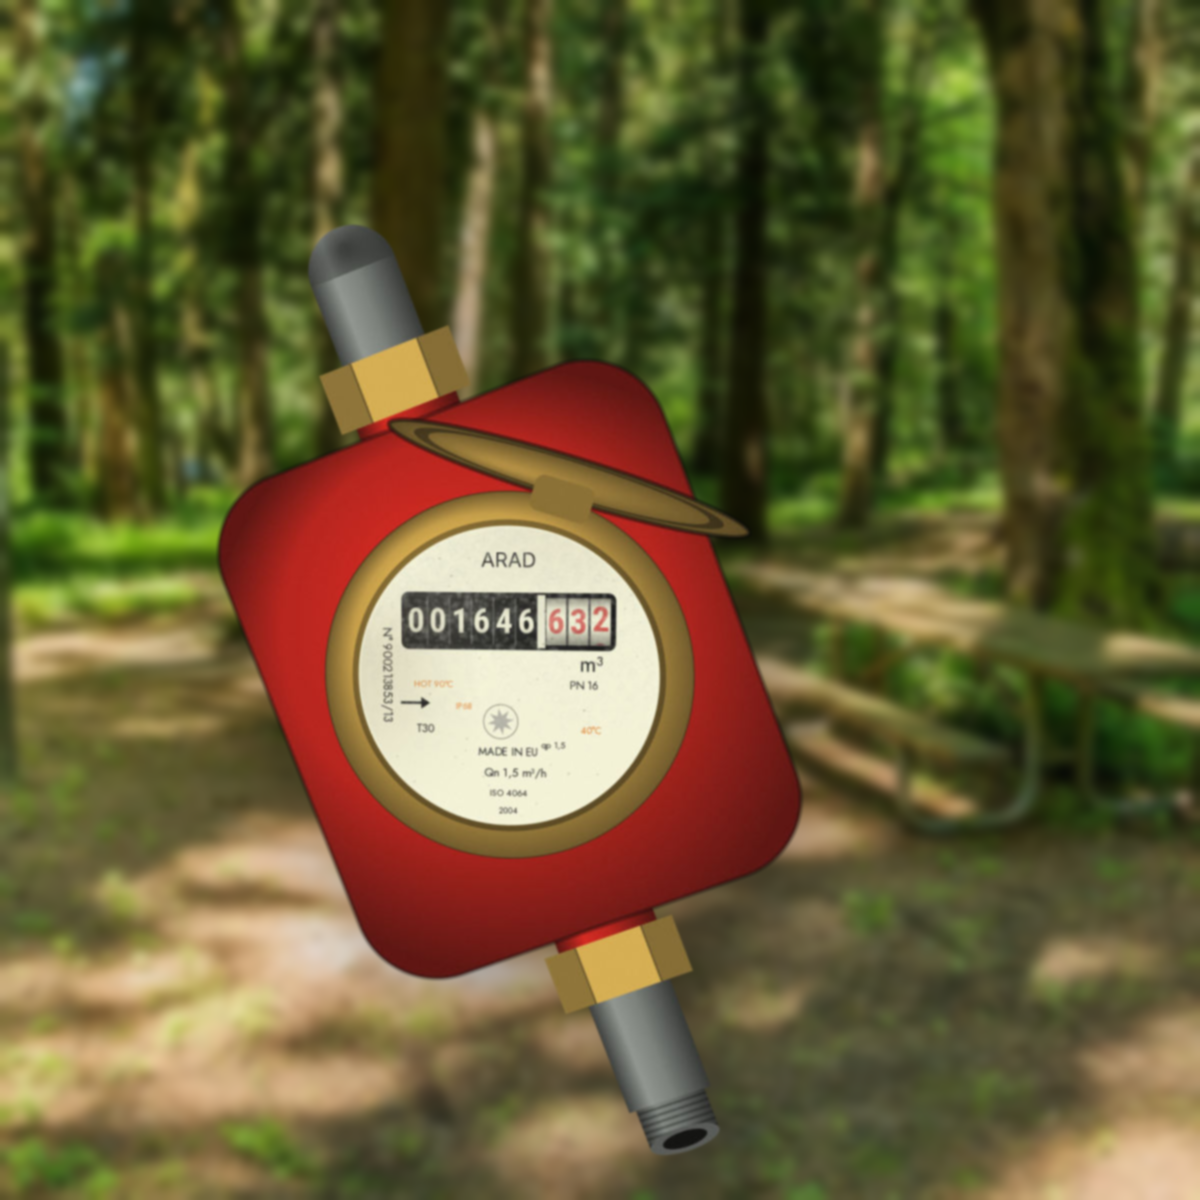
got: 1646.632 m³
